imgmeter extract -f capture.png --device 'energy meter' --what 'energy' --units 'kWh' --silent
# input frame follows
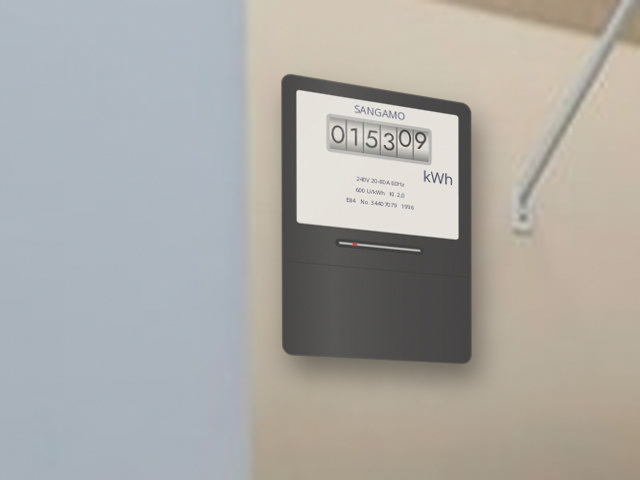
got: 15309 kWh
